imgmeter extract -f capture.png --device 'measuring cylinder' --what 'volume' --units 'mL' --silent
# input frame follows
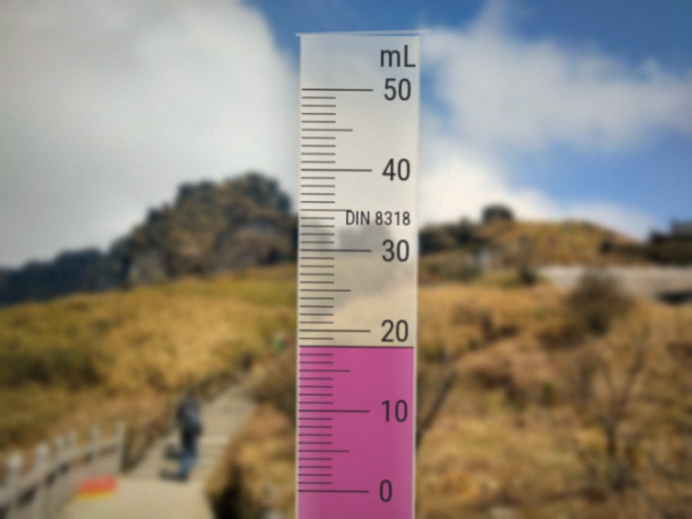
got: 18 mL
